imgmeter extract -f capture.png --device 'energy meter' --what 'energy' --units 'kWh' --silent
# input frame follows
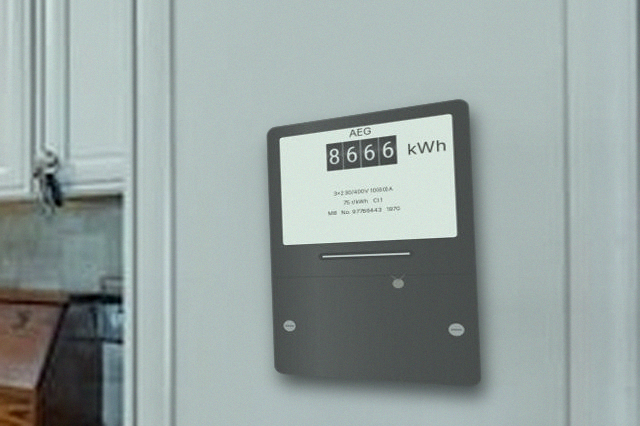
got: 8666 kWh
